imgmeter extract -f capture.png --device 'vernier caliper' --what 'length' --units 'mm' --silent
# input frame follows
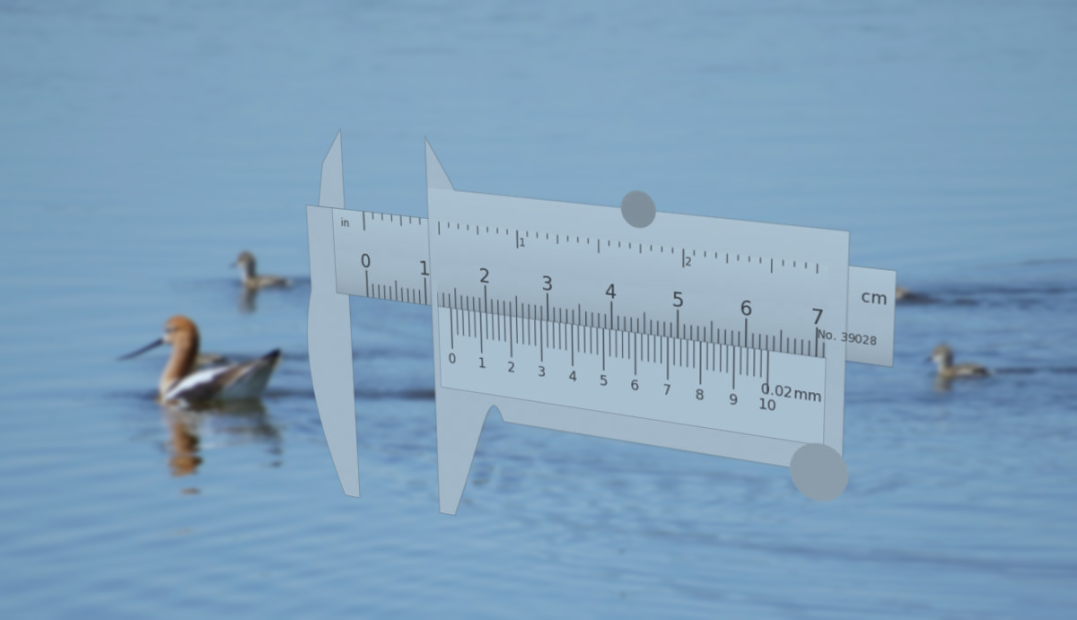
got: 14.2 mm
